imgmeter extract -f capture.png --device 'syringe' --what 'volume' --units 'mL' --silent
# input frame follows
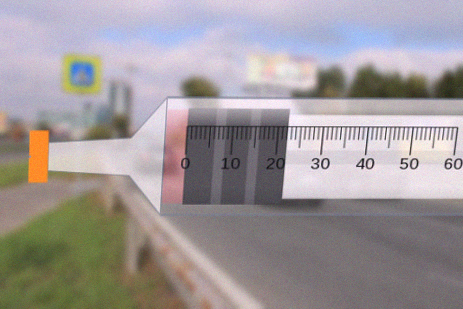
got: 0 mL
